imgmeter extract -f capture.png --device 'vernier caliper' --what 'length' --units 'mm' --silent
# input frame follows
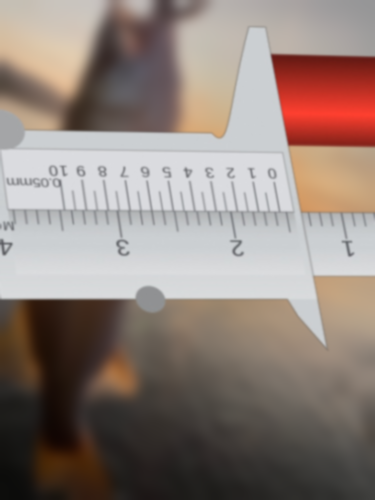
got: 15.6 mm
